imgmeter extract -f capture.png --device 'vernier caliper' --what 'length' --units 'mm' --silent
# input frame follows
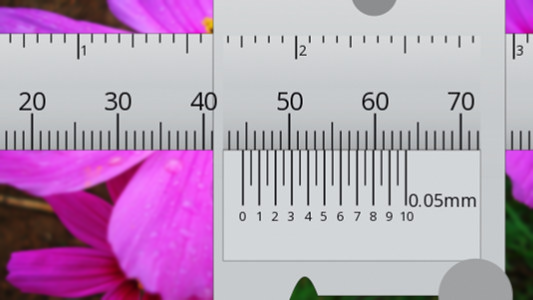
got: 44.6 mm
